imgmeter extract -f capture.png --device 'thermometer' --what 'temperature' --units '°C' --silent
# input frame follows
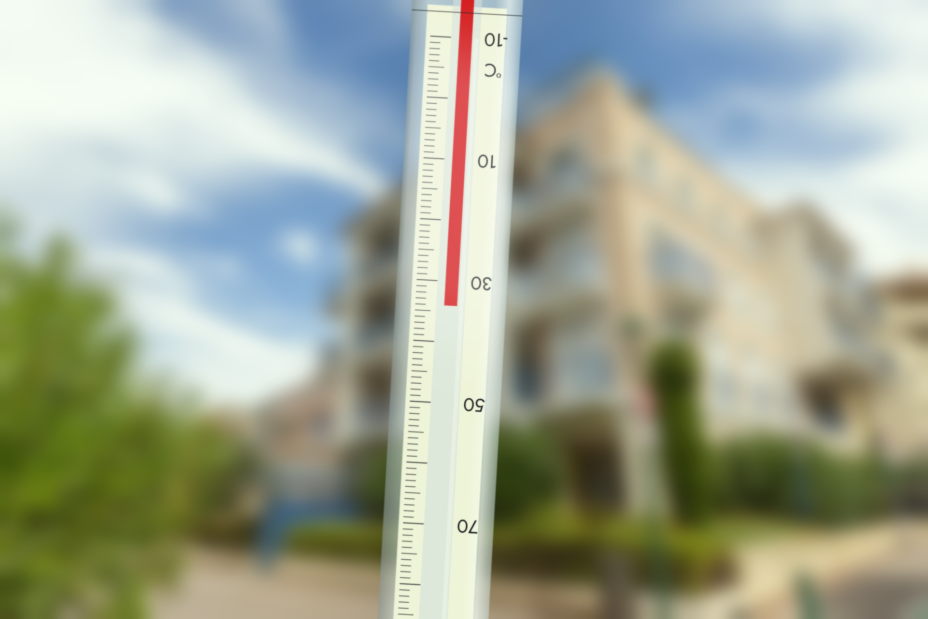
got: 34 °C
